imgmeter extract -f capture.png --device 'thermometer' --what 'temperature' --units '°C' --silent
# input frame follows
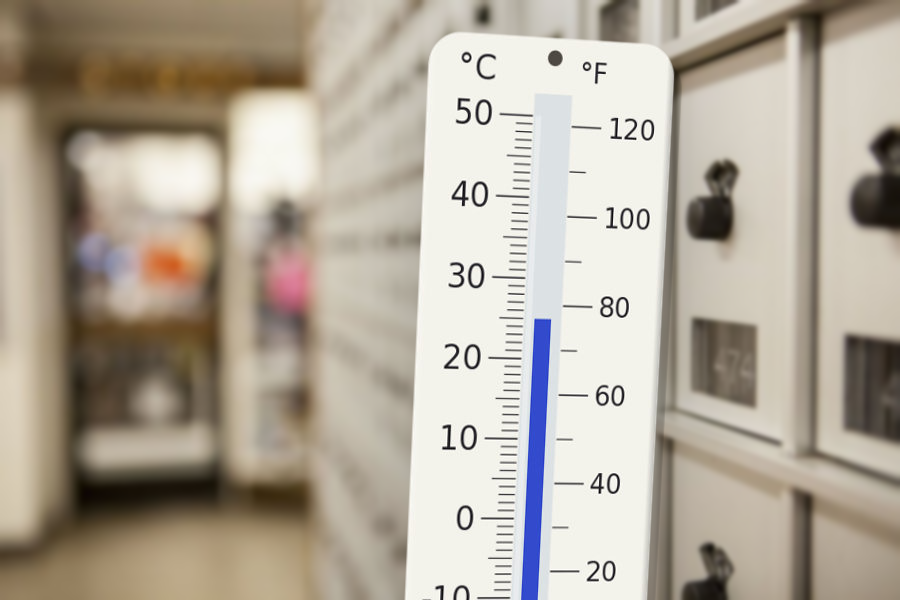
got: 25 °C
